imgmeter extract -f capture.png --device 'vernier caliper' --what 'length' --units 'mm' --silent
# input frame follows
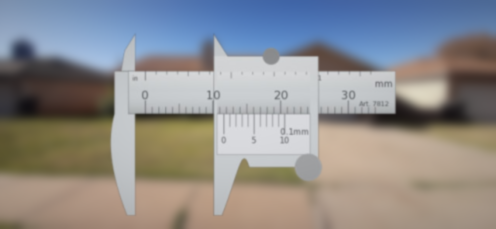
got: 11.6 mm
